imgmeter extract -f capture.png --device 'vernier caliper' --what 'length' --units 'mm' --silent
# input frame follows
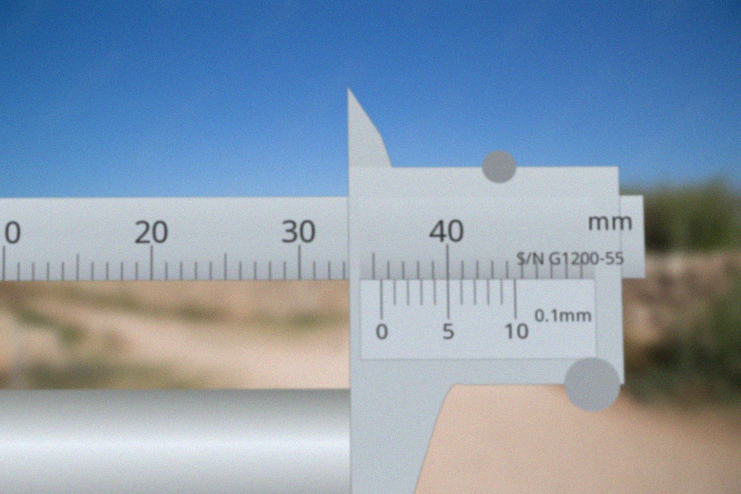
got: 35.5 mm
